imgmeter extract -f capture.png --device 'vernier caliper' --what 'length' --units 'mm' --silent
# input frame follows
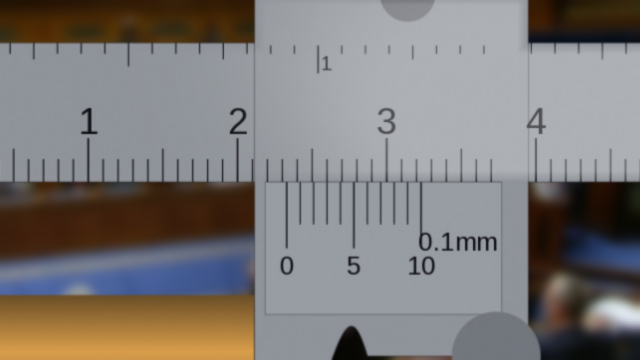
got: 23.3 mm
